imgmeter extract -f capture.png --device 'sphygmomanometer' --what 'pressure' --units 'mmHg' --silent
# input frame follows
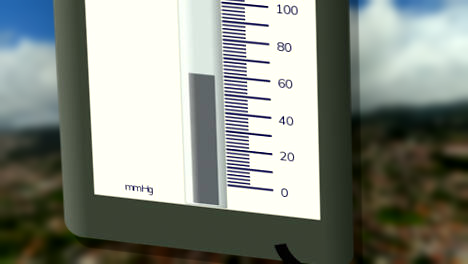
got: 60 mmHg
